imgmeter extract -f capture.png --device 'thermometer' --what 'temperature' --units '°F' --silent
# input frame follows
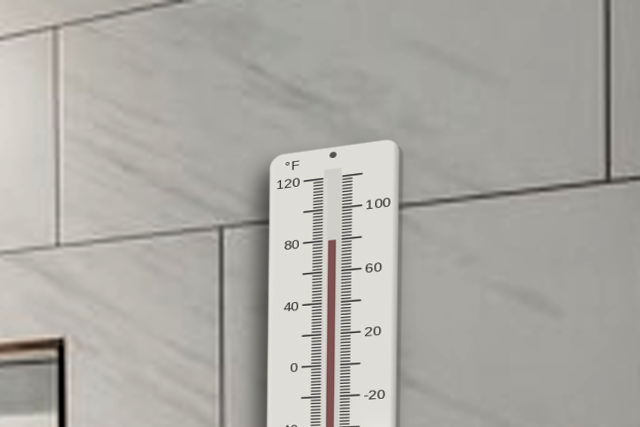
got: 80 °F
